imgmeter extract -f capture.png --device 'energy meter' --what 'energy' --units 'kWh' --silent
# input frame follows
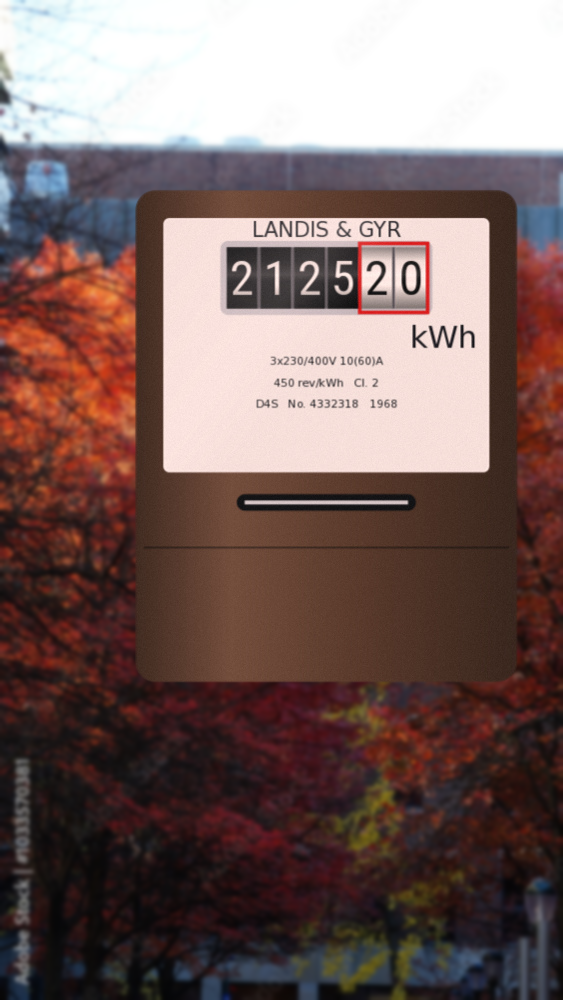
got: 2125.20 kWh
